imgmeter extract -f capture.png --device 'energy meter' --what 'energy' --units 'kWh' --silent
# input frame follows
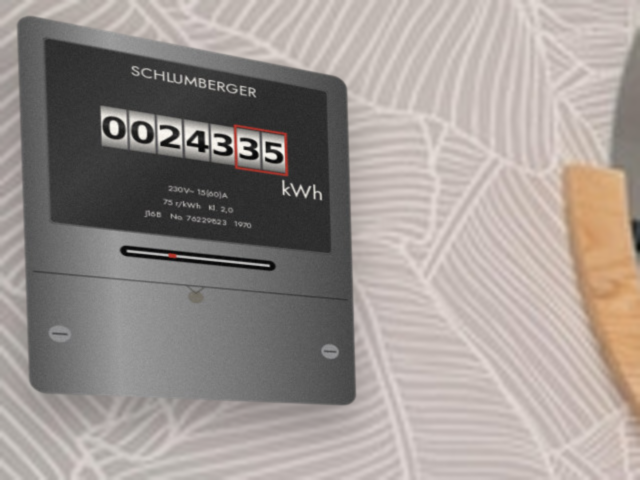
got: 243.35 kWh
